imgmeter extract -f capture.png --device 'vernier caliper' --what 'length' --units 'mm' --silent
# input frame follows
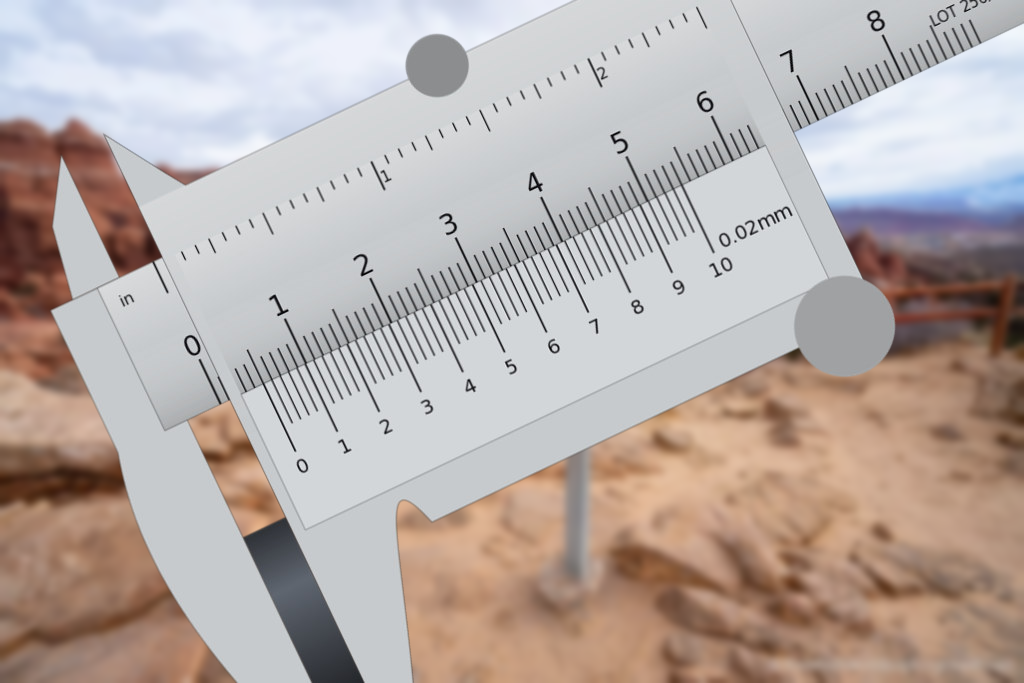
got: 5.0 mm
